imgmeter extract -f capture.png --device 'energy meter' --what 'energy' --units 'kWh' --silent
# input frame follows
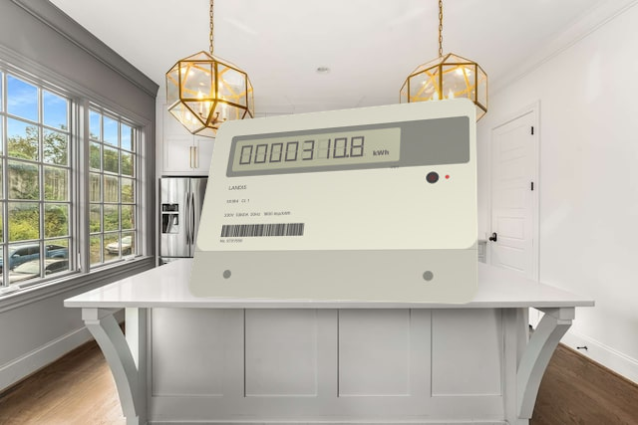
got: 310.8 kWh
